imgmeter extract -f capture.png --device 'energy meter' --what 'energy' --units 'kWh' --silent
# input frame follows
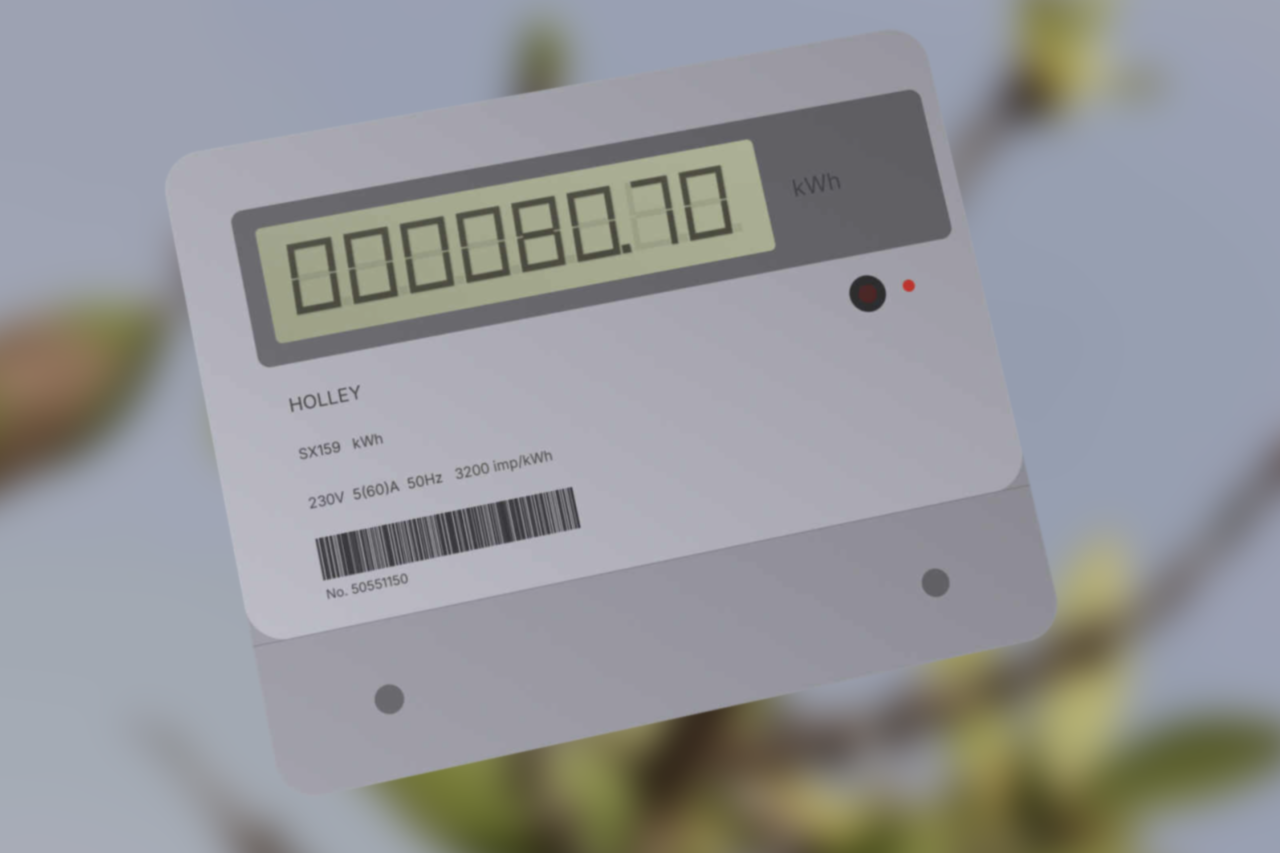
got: 80.70 kWh
